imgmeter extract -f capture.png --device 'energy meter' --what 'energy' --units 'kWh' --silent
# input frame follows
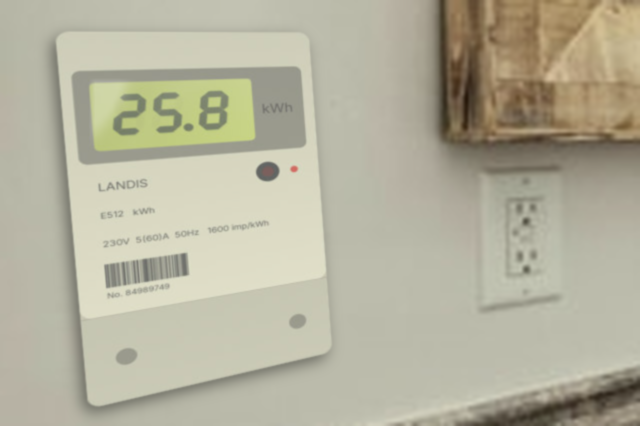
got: 25.8 kWh
